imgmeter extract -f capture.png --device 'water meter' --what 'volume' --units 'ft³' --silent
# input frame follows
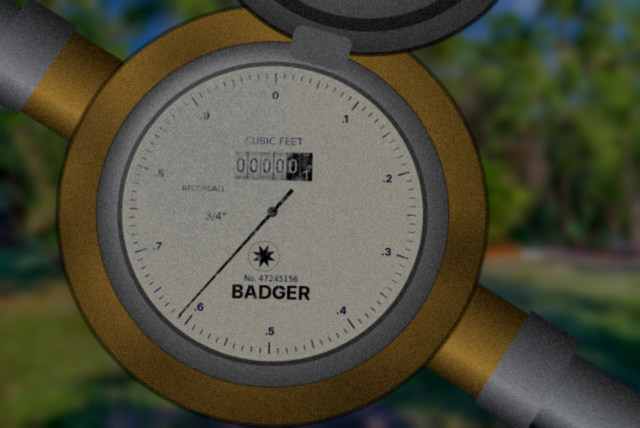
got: 0.61 ft³
